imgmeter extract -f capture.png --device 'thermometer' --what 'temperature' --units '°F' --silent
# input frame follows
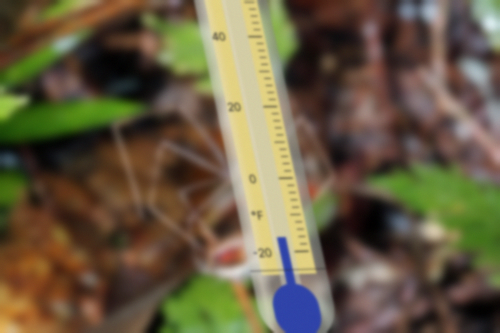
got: -16 °F
